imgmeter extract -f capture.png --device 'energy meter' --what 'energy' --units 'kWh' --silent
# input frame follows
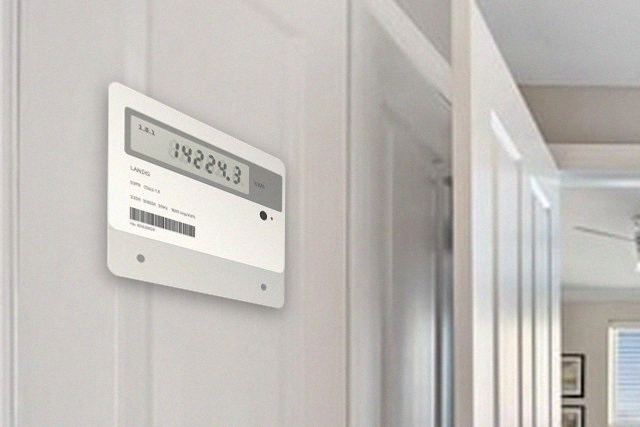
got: 14224.3 kWh
